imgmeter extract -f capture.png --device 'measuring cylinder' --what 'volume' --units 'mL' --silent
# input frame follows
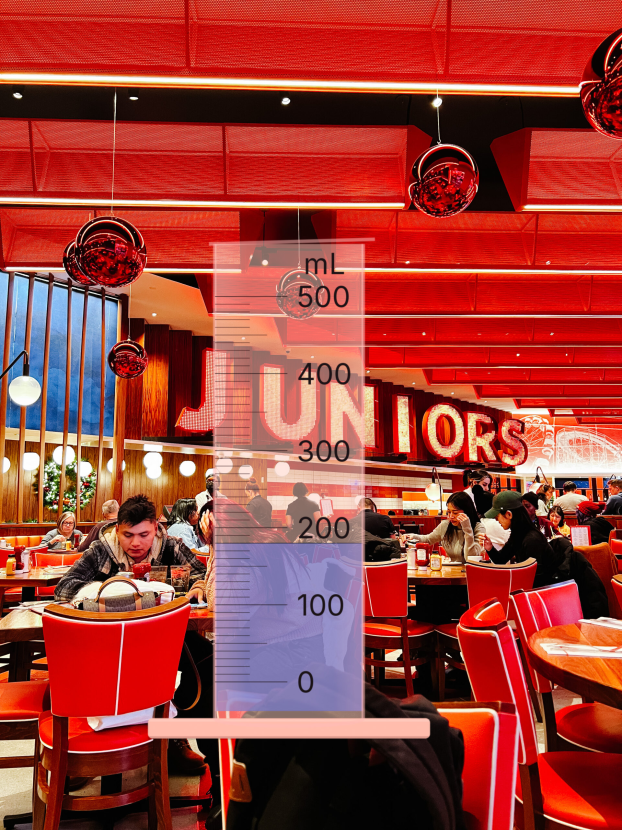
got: 180 mL
